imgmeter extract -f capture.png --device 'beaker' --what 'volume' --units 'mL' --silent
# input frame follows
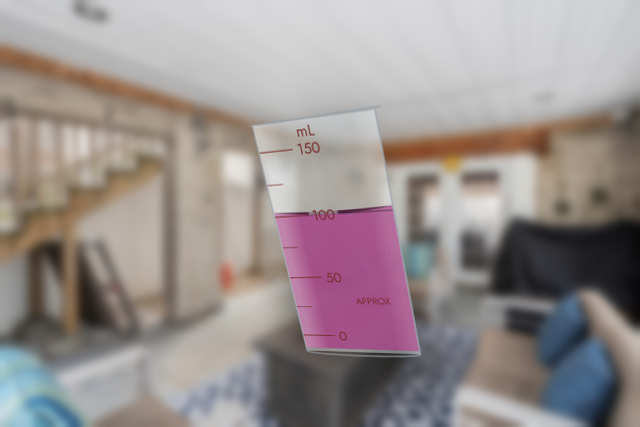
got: 100 mL
